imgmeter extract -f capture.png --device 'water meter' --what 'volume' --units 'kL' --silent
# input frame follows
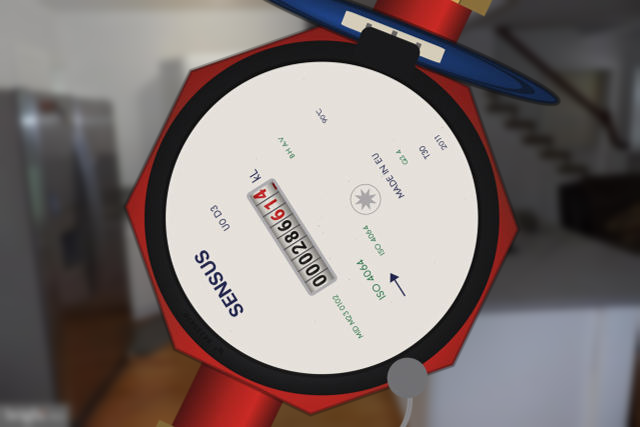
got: 286.614 kL
